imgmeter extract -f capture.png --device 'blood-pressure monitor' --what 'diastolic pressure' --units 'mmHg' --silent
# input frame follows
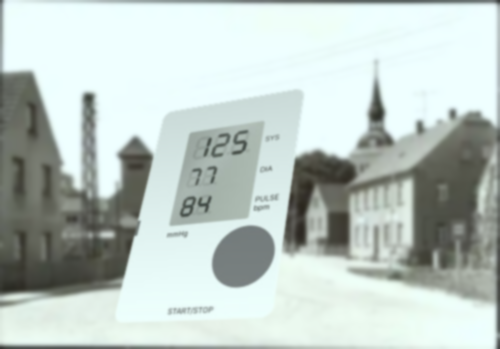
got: 77 mmHg
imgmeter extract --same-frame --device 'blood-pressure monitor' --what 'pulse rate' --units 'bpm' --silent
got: 84 bpm
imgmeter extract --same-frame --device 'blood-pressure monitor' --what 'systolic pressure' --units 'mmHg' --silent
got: 125 mmHg
